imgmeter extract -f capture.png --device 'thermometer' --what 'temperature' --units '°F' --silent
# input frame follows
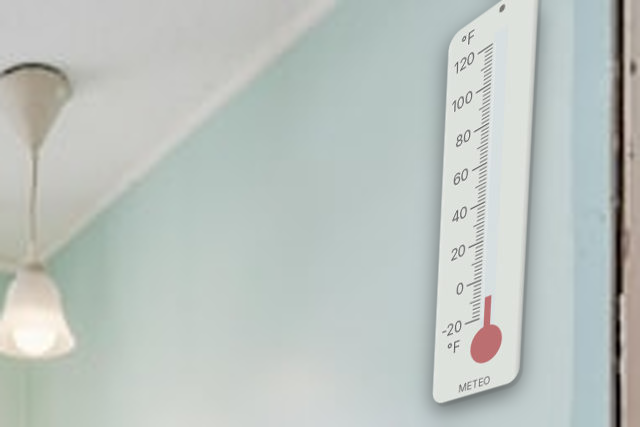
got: -10 °F
